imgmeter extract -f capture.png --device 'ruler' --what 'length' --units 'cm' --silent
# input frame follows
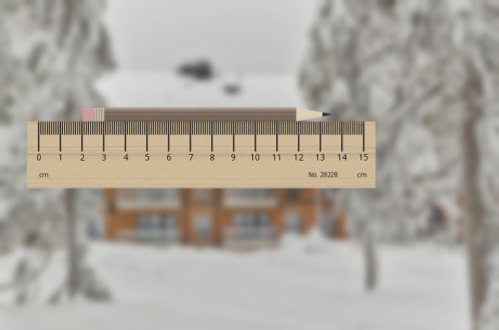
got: 11.5 cm
